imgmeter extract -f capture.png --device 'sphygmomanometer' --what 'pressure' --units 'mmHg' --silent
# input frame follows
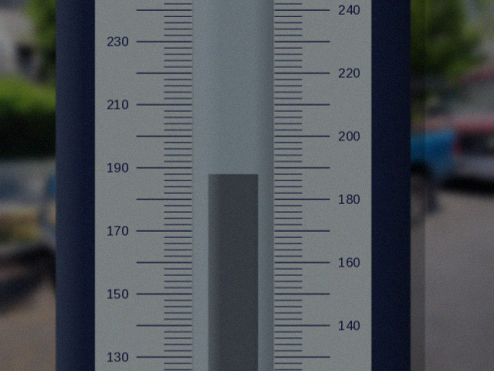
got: 188 mmHg
